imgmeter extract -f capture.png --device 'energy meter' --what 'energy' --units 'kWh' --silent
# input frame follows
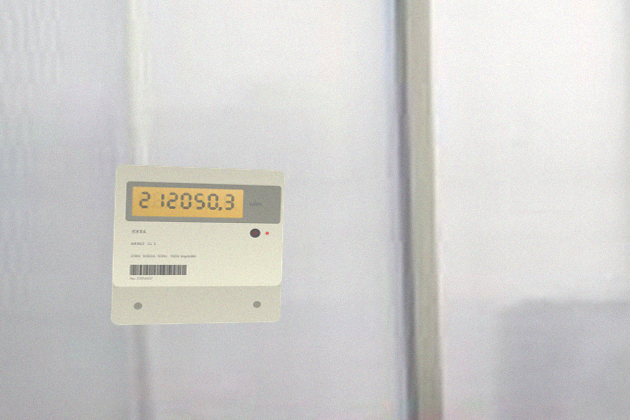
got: 212050.3 kWh
